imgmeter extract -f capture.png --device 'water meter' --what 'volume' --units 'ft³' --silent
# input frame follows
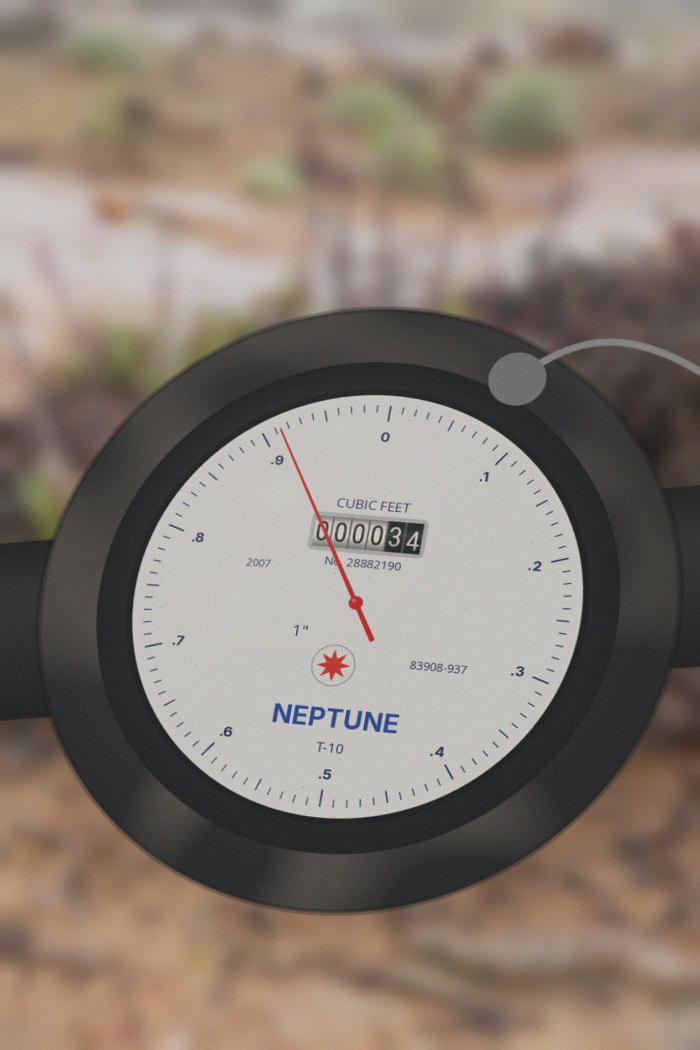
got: 33.91 ft³
